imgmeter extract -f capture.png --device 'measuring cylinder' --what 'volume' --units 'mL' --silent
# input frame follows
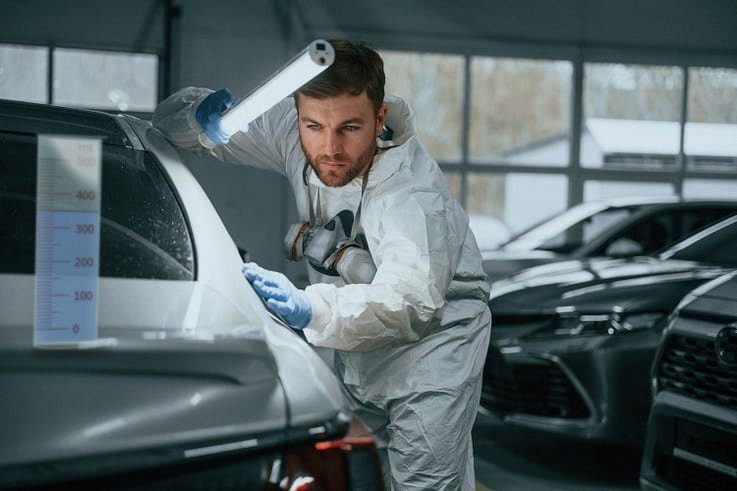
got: 350 mL
